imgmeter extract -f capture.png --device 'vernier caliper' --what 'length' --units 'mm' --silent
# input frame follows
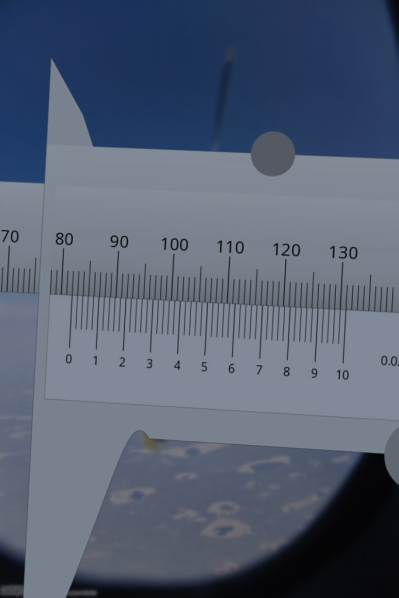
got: 82.0 mm
